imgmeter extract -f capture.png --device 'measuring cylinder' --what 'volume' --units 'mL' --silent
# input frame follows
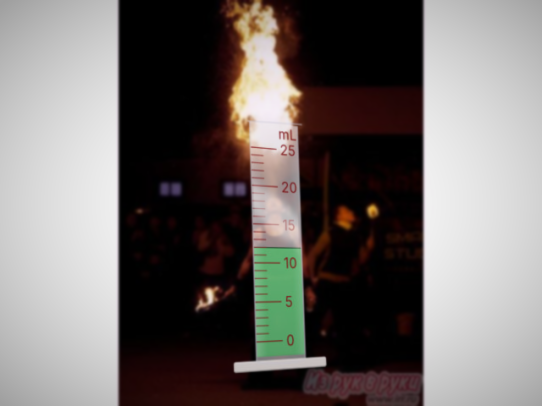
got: 12 mL
